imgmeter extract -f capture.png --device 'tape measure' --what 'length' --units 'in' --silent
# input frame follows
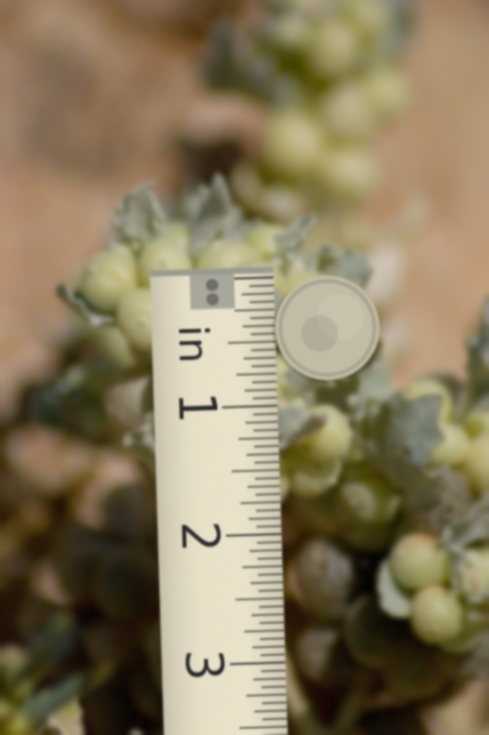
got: 0.8125 in
